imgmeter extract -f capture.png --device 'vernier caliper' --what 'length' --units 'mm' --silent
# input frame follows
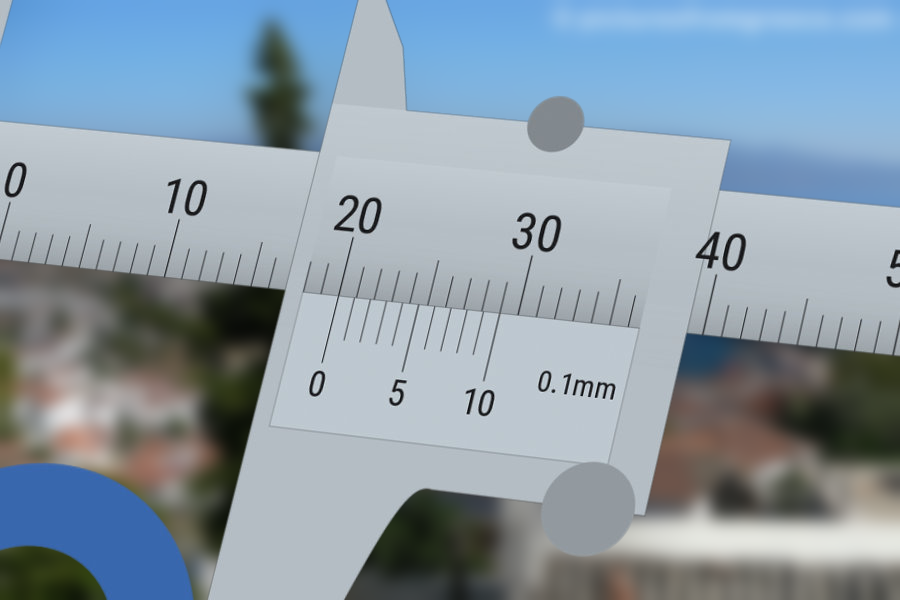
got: 20.0 mm
